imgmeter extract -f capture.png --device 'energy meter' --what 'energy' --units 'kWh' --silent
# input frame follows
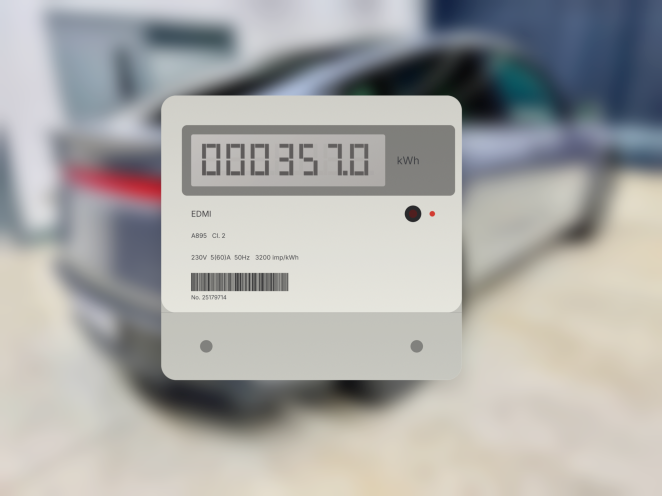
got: 357.0 kWh
